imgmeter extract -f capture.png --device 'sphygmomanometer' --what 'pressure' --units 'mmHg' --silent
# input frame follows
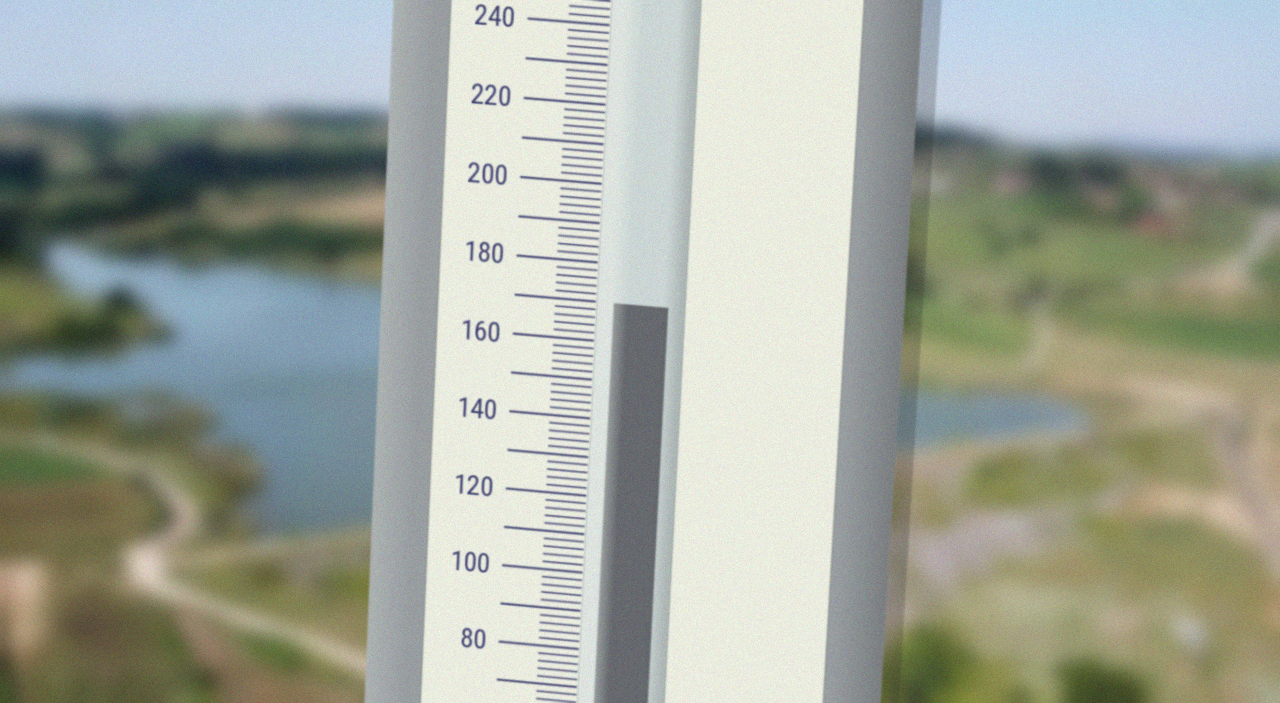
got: 170 mmHg
